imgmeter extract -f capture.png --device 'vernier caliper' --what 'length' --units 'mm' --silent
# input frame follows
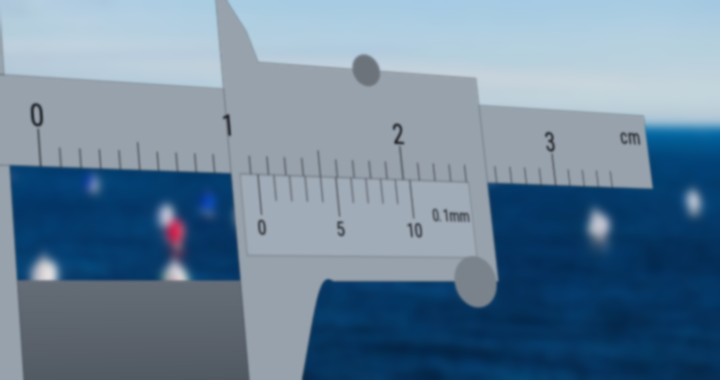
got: 11.4 mm
